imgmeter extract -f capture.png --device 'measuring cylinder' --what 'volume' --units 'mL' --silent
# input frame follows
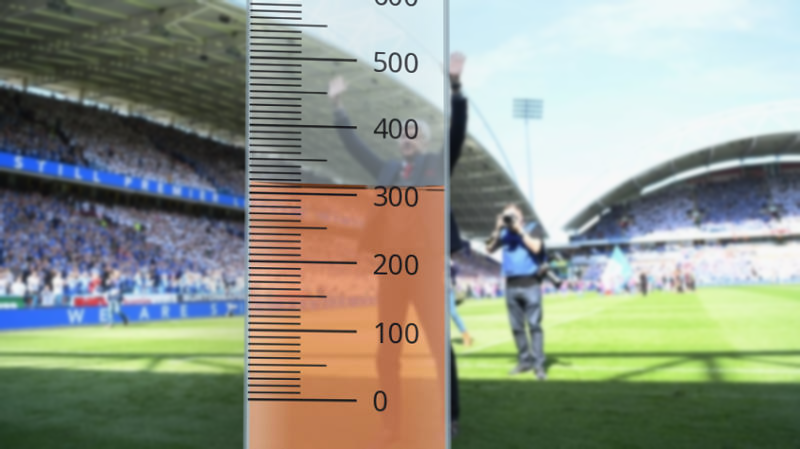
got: 310 mL
